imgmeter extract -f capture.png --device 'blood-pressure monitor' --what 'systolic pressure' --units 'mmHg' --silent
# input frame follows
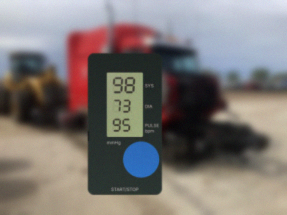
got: 98 mmHg
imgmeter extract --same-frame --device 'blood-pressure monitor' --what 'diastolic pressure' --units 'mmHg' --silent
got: 73 mmHg
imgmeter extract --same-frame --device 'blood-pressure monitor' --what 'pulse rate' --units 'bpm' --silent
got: 95 bpm
